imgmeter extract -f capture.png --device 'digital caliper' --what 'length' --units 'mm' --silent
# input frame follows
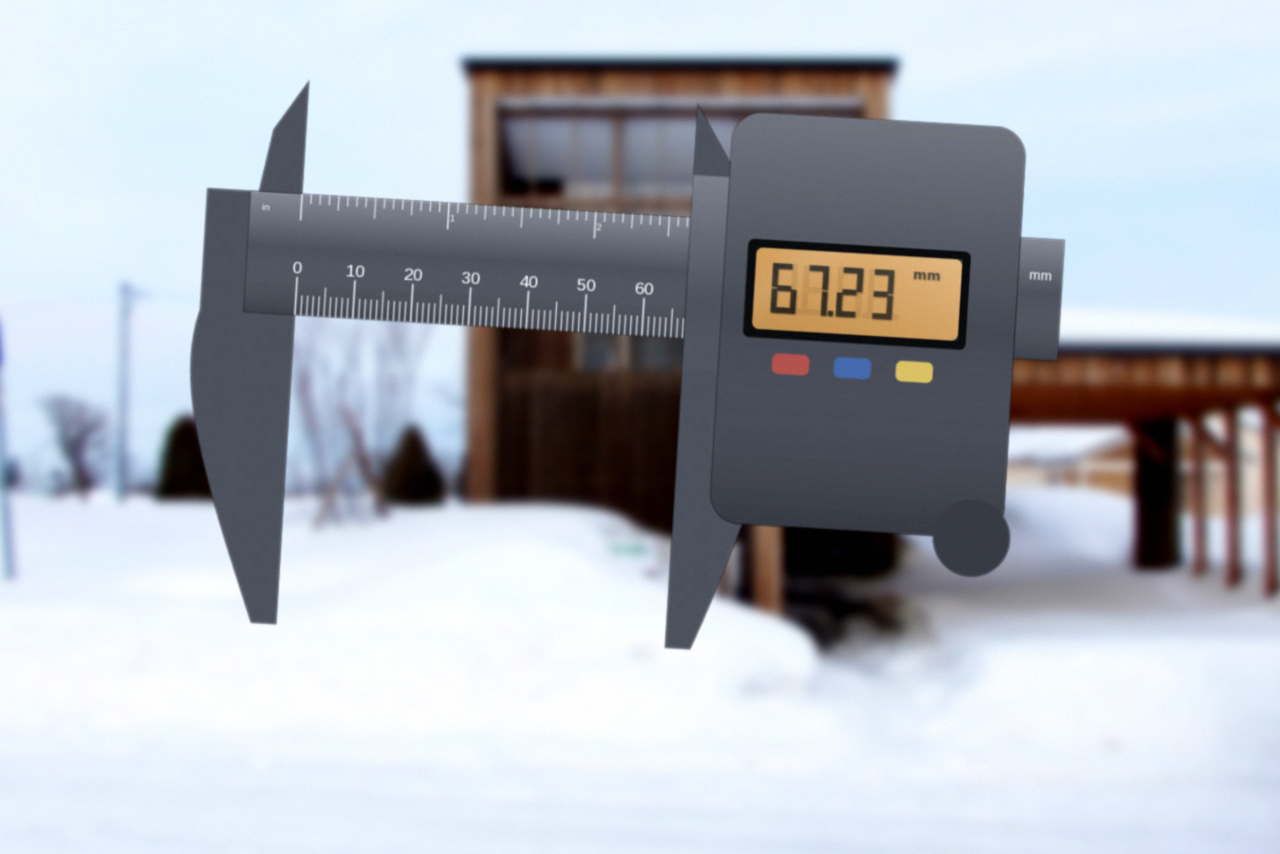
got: 67.23 mm
